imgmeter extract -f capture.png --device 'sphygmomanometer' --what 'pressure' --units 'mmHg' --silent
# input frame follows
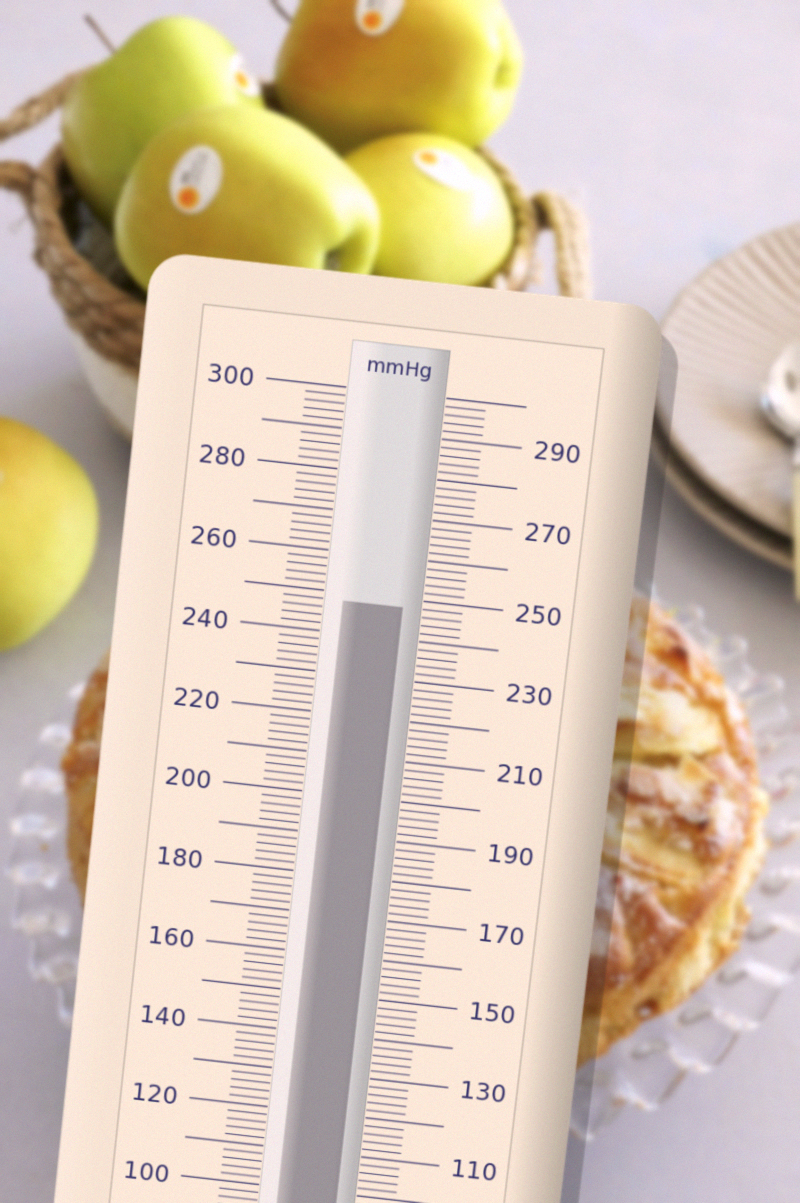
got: 248 mmHg
